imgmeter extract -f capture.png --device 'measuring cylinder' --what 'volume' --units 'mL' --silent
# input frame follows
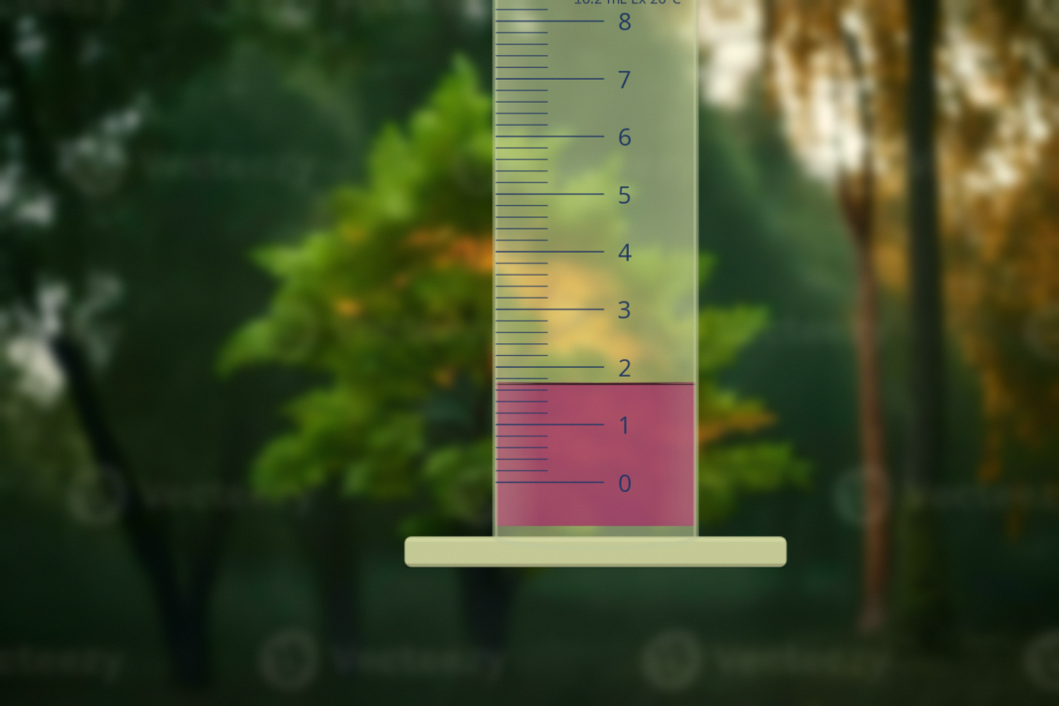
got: 1.7 mL
